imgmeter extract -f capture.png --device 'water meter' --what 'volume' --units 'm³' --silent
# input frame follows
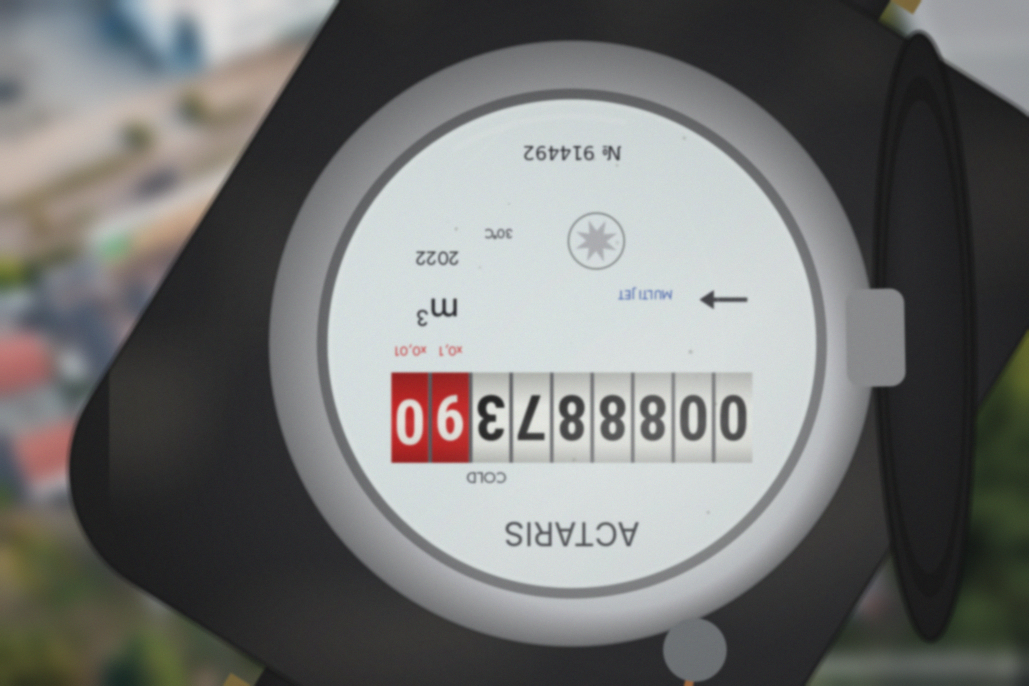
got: 88873.90 m³
